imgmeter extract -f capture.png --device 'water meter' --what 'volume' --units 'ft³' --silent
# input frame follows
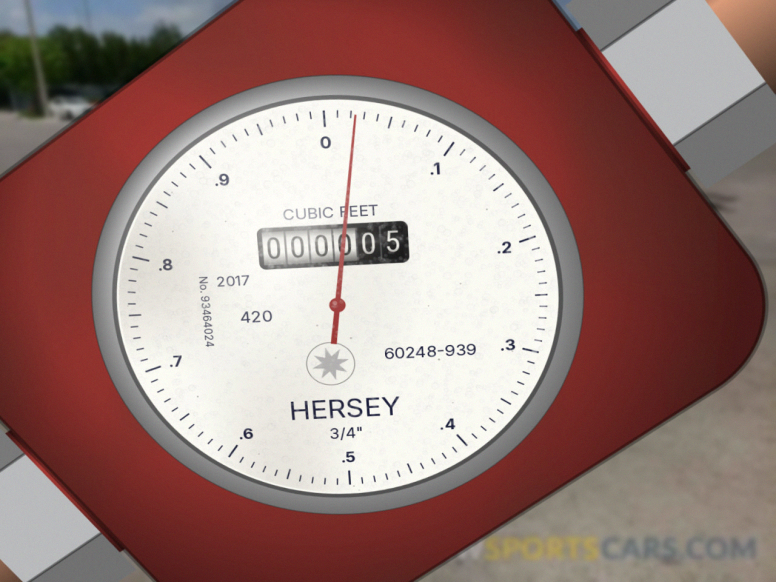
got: 5.02 ft³
